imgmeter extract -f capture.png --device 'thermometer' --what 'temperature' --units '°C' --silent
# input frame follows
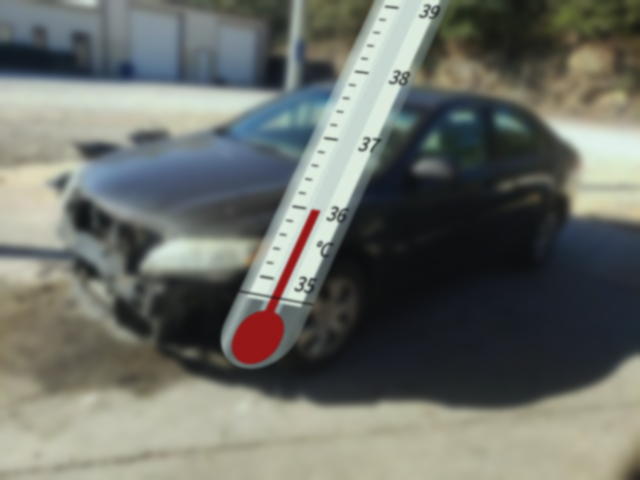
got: 36 °C
